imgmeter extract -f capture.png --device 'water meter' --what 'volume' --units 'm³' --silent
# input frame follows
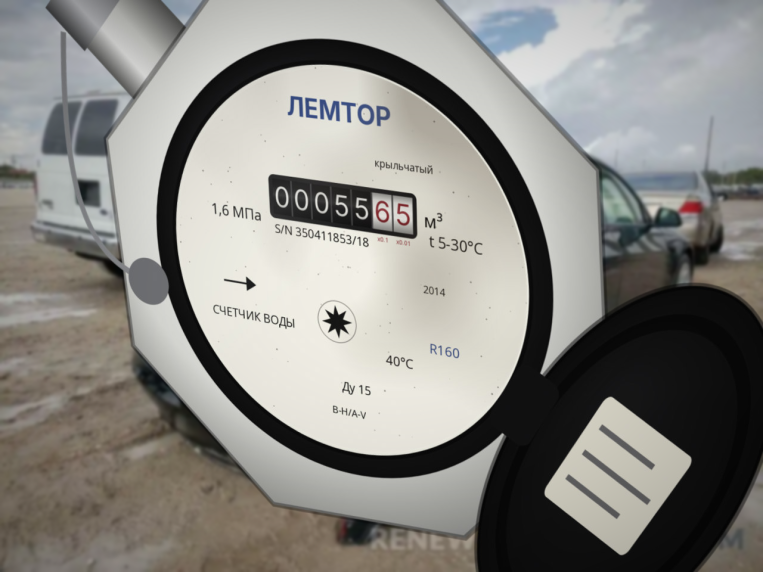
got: 55.65 m³
